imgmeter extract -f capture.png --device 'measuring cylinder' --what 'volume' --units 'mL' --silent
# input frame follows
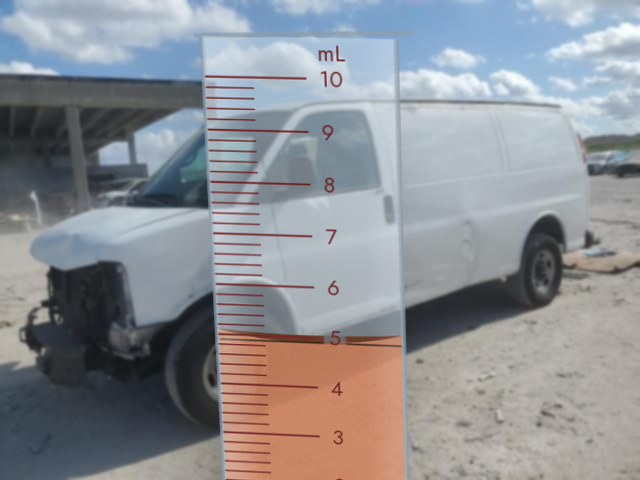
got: 4.9 mL
